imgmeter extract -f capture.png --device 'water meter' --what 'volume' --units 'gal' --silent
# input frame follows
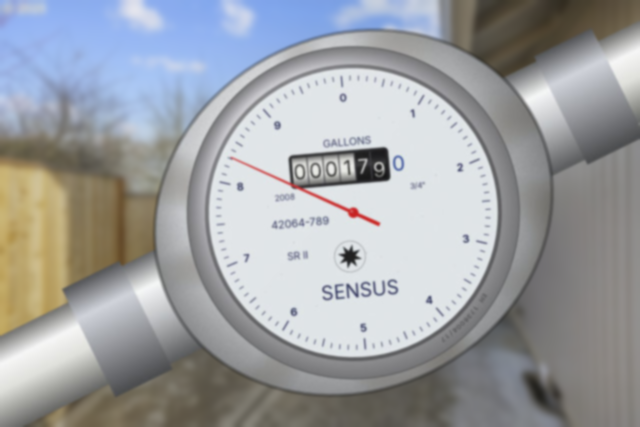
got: 1788.3 gal
